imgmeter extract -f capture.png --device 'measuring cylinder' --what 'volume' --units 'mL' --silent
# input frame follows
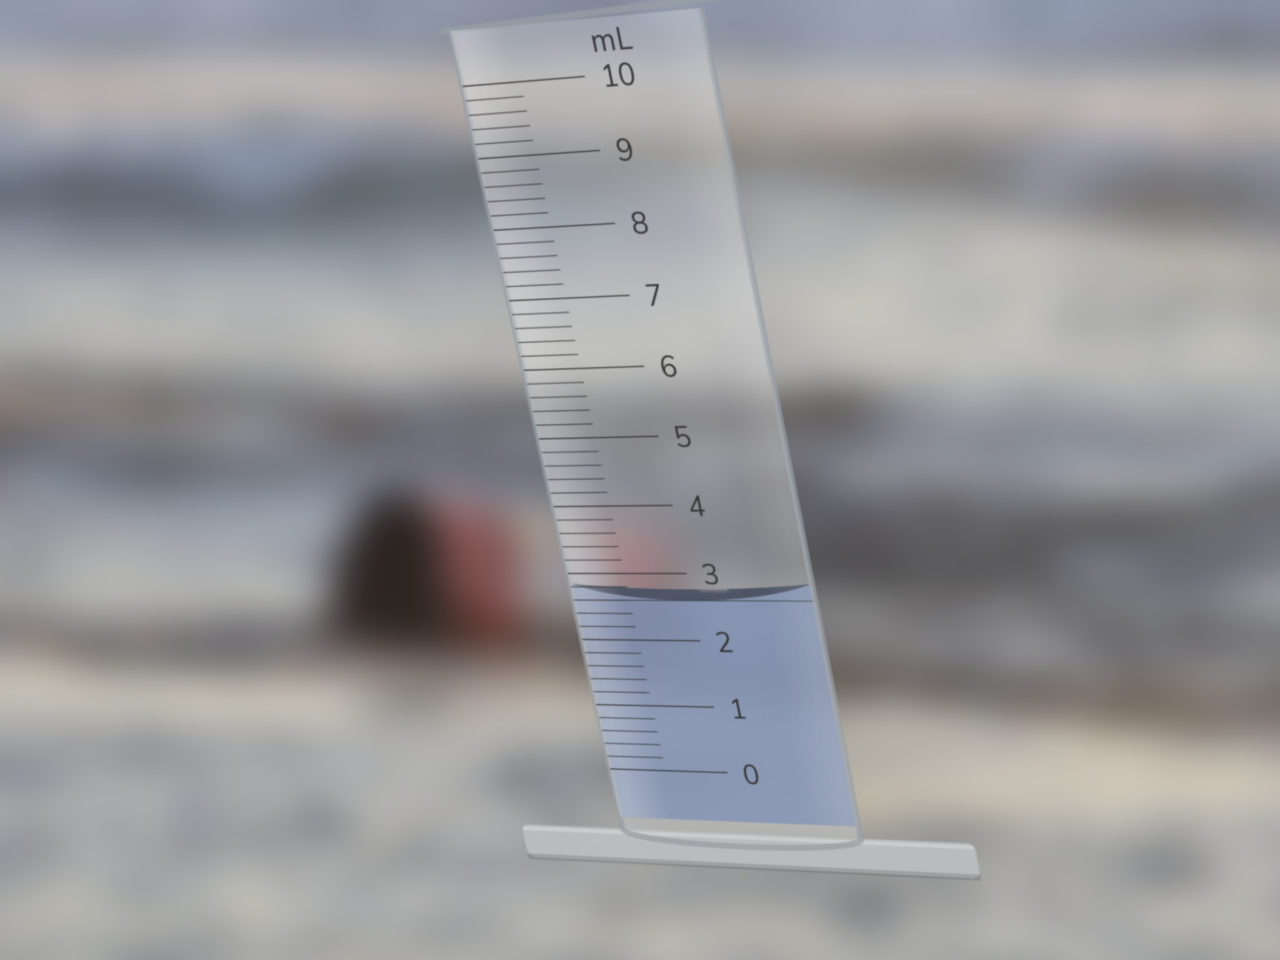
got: 2.6 mL
